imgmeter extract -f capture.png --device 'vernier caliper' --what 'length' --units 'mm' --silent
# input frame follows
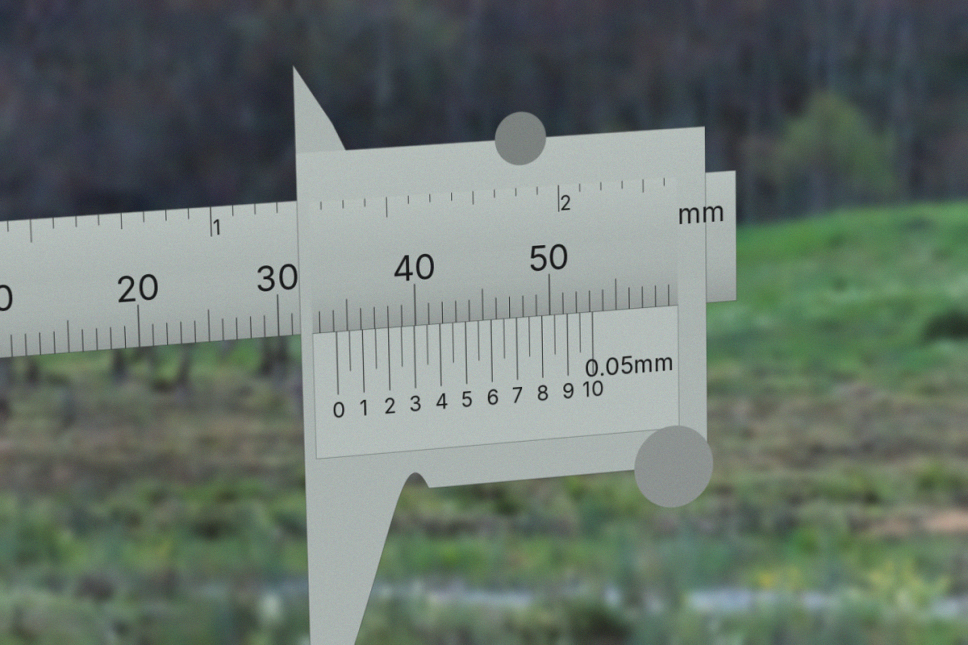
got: 34.2 mm
